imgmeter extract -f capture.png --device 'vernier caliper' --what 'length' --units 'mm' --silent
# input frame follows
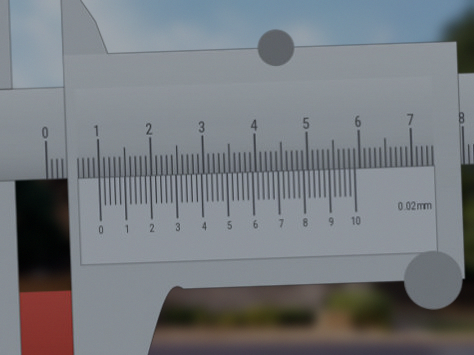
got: 10.0 mm
